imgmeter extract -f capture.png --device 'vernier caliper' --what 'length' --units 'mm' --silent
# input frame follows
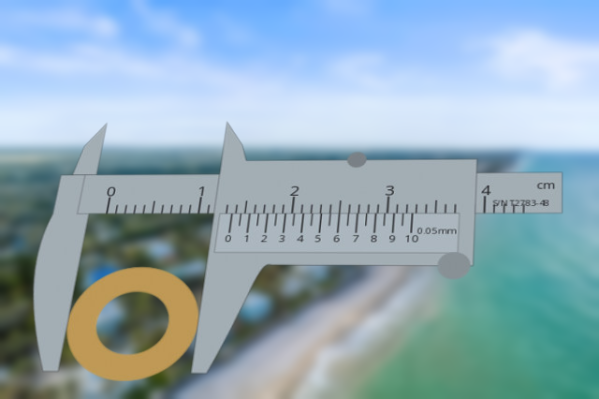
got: 13.6 mm
